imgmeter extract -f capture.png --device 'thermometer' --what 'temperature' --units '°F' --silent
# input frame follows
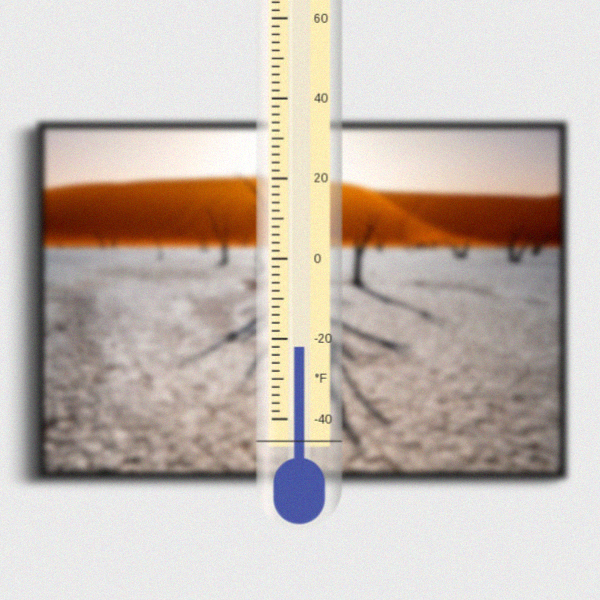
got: -22 °F
